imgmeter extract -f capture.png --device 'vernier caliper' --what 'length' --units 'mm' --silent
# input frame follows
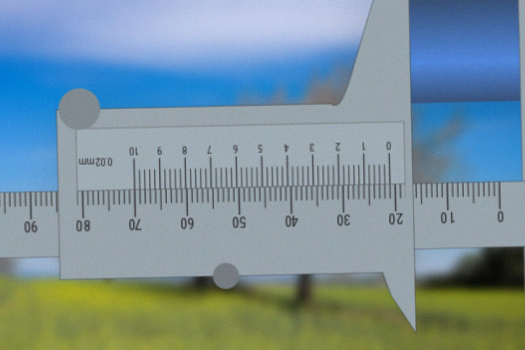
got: 21.0 mm
